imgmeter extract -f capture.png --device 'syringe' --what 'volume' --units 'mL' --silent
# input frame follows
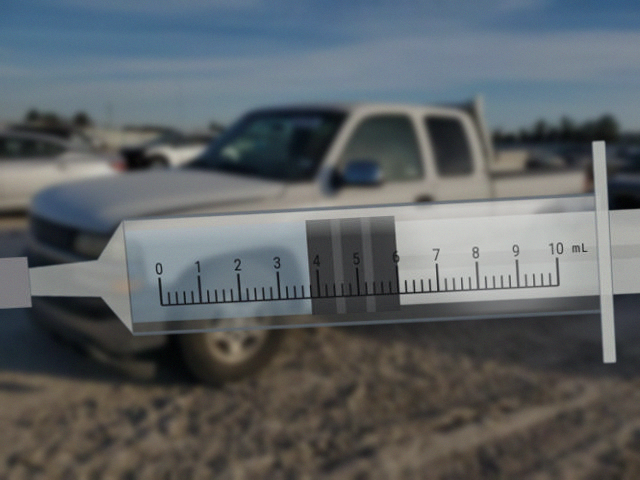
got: 3.8 mL
